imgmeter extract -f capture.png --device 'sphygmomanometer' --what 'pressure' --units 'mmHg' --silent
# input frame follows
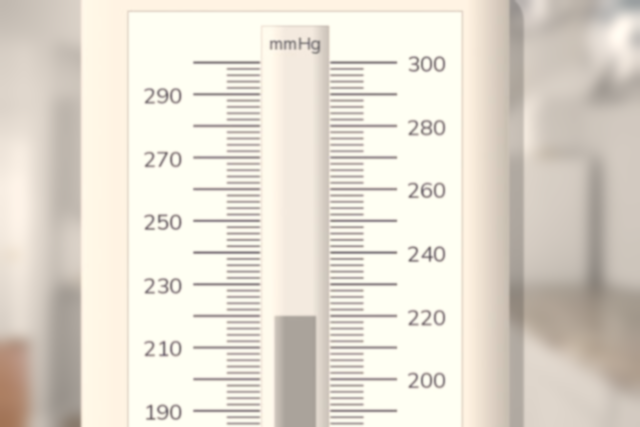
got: 220 mmHg
